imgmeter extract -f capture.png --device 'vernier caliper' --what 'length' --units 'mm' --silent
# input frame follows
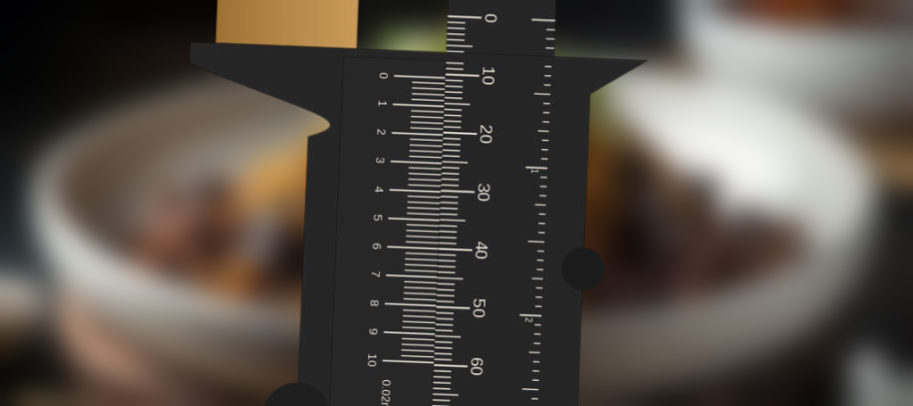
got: 10.6 mm
